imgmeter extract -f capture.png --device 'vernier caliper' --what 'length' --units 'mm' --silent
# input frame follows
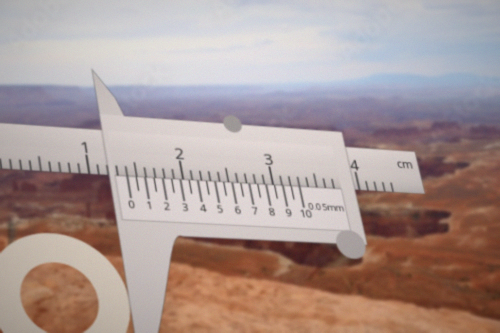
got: 14.0 mm
